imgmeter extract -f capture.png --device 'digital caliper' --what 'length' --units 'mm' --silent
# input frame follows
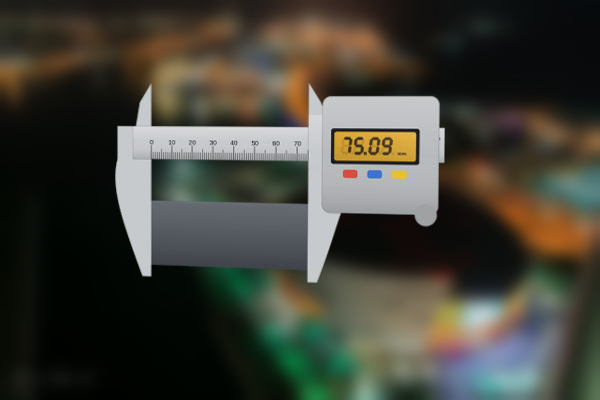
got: 75.09 mm
